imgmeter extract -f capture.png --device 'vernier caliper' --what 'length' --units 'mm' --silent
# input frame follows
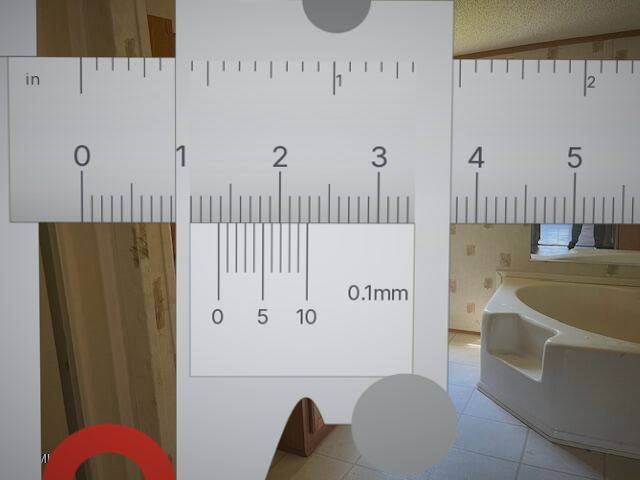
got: 13.8 mm
